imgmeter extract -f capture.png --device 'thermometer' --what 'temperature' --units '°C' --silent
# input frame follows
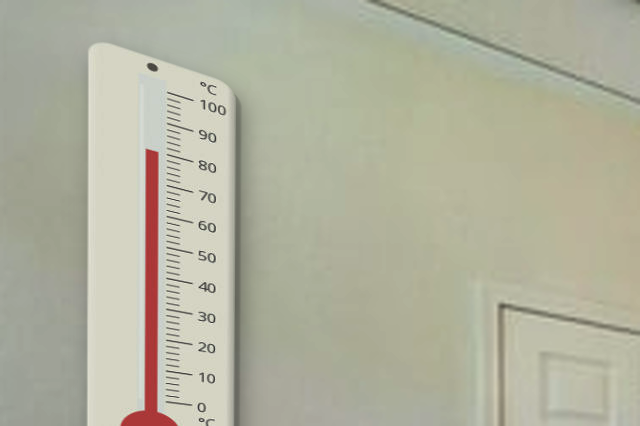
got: 80 °C
